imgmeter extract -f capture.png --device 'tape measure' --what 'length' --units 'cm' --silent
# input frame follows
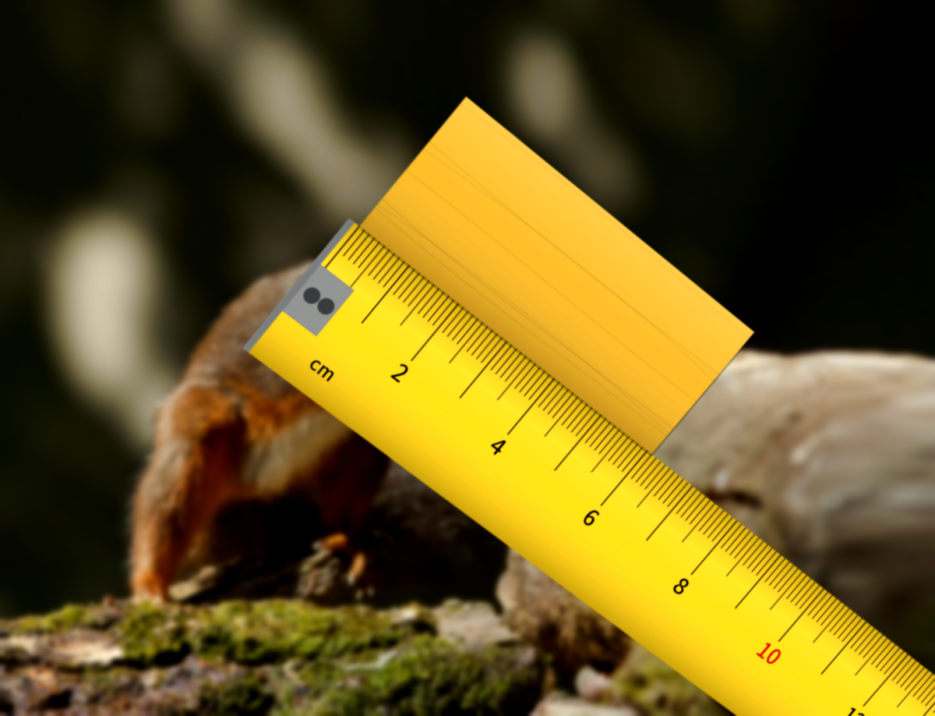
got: 6.1 cm
